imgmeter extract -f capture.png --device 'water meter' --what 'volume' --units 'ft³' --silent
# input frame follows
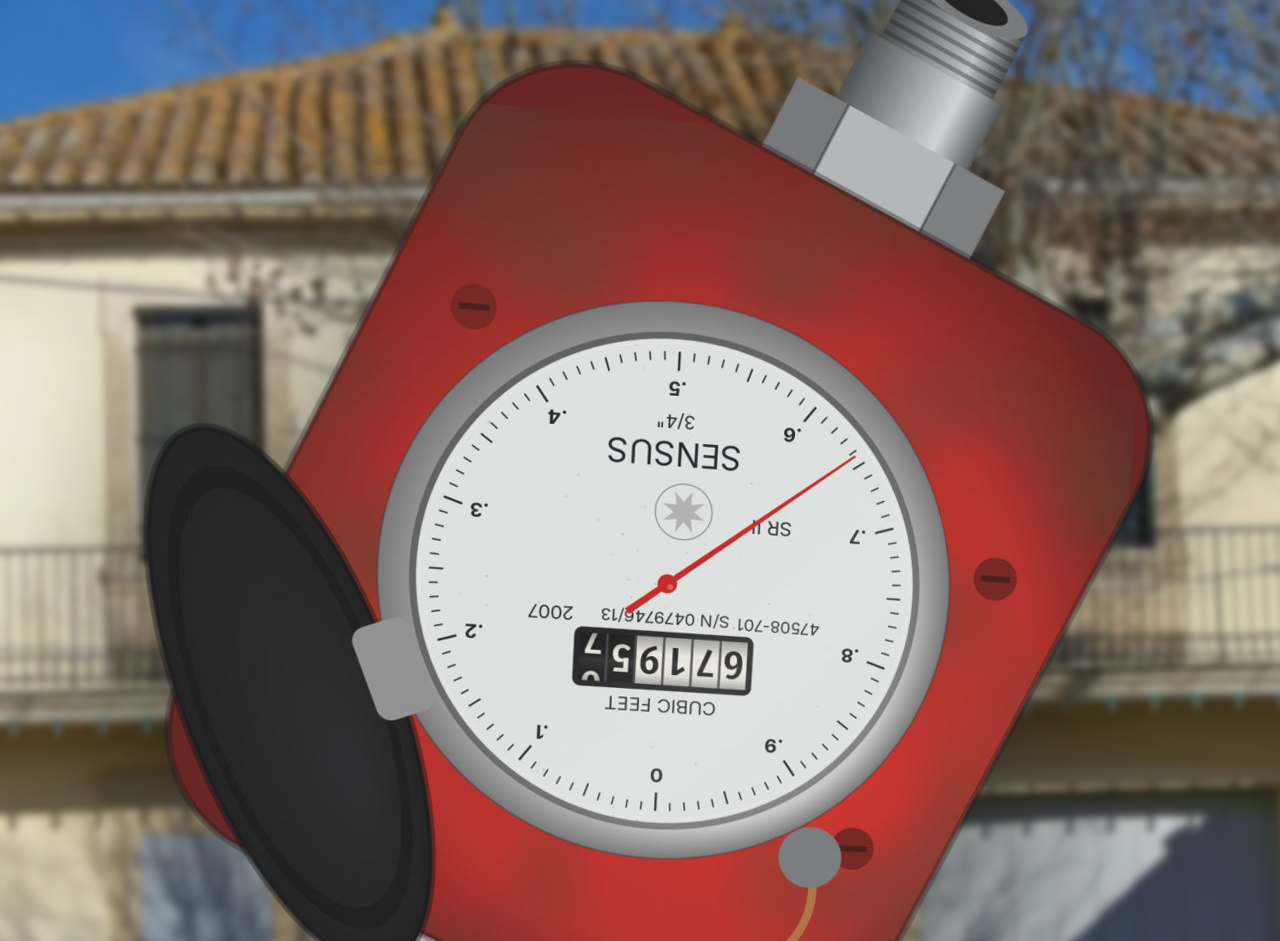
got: 671956.64 ft³
